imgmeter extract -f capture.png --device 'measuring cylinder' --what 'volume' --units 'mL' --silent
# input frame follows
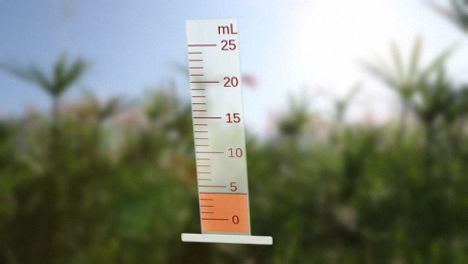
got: 4 mL
